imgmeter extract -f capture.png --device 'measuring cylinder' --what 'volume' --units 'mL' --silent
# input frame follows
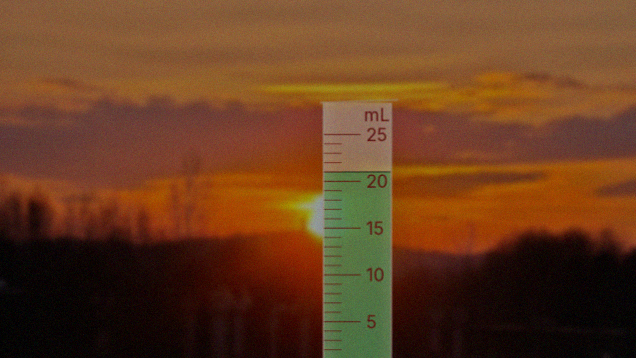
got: 21 mL
